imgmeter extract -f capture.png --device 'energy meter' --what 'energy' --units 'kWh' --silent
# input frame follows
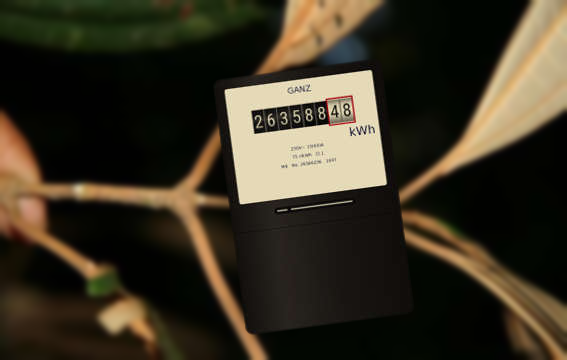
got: 263588.48 kWh
